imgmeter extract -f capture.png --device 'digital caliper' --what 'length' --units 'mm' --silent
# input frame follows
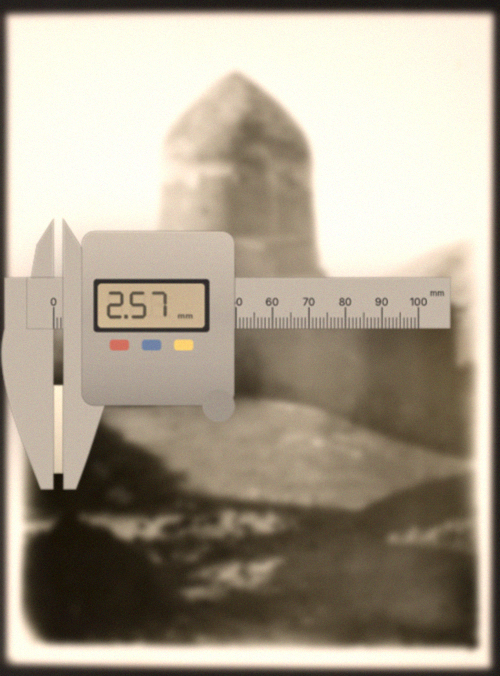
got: 2.57 mm
